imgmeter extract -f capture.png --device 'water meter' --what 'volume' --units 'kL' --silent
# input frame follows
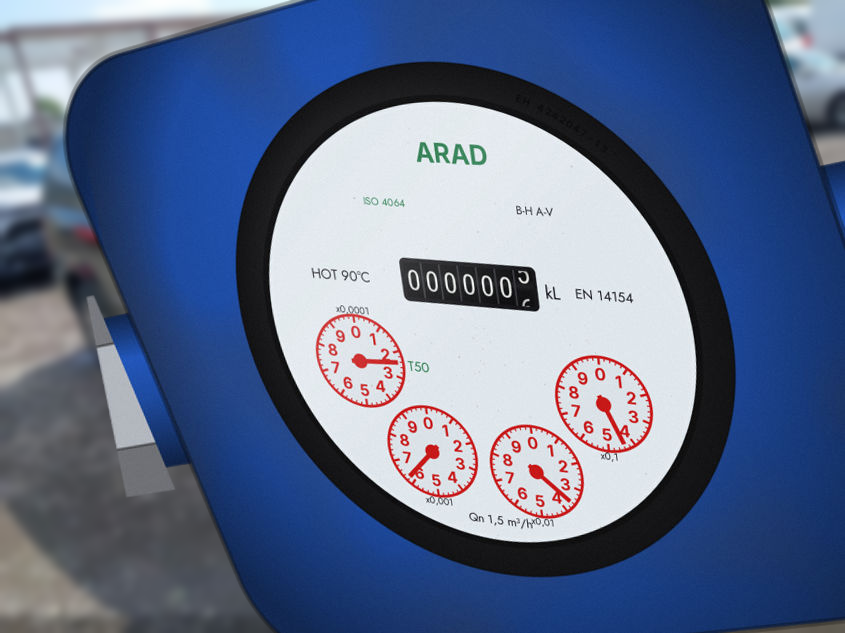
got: 5.4362 kL
